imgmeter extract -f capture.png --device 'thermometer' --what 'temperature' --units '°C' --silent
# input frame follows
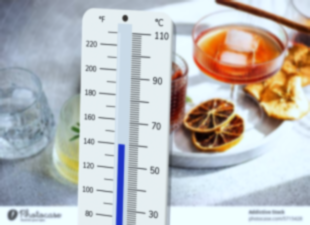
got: 60 °C
